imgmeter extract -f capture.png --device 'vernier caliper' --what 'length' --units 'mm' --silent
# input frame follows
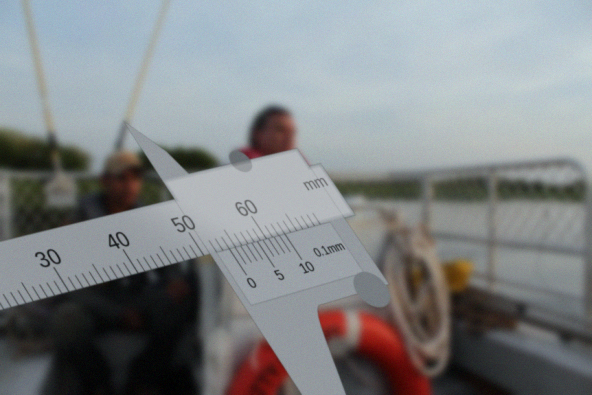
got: 54.0 mm
